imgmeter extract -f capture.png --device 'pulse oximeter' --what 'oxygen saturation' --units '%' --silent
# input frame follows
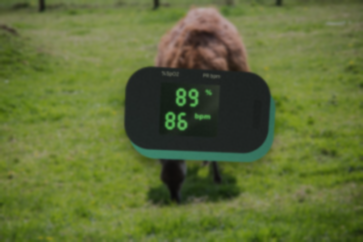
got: 89 %
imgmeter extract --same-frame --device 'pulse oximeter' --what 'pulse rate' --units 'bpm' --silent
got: 86 bpm
